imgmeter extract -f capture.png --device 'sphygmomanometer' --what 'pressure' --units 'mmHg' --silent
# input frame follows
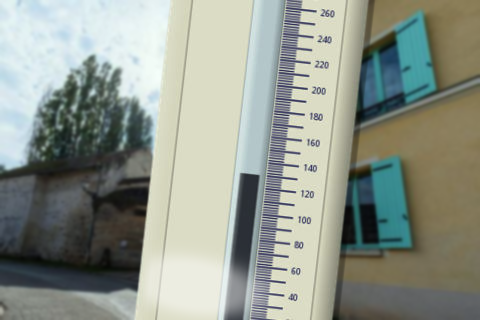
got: 130 mmHg
